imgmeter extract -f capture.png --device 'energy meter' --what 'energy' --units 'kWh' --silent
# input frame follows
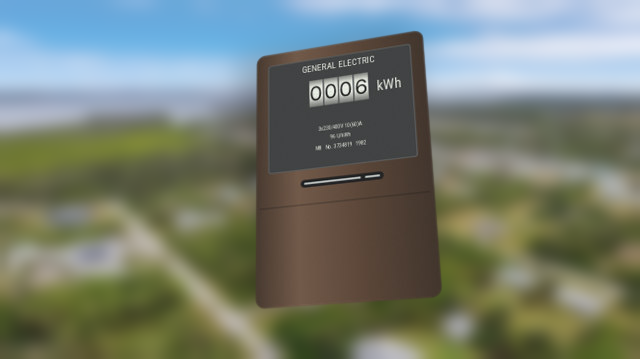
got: 6 kWh
